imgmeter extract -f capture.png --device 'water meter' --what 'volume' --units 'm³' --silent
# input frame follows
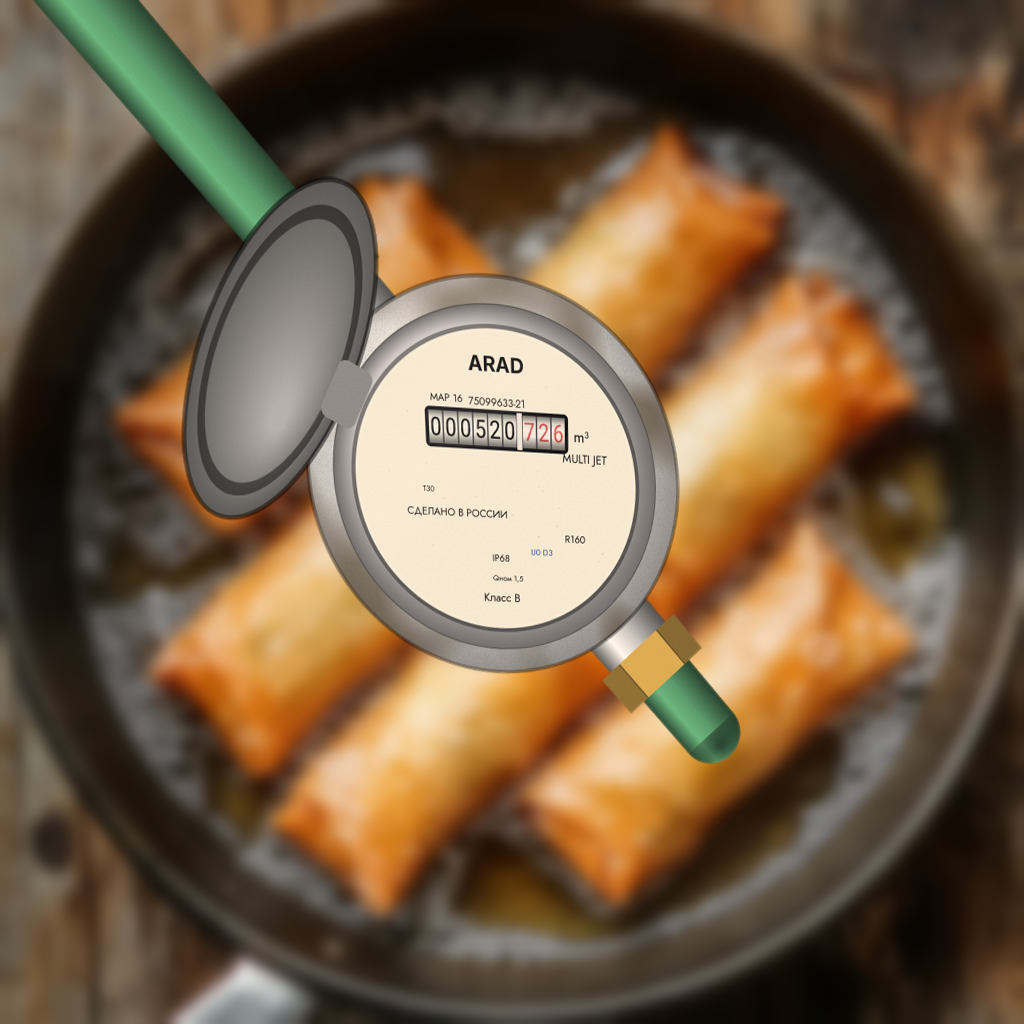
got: 520.726 m³
